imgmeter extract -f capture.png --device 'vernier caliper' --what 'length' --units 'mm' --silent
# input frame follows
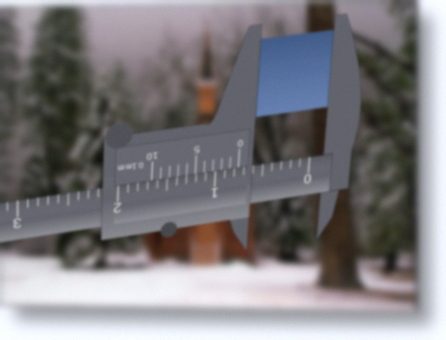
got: 7.6 mm
